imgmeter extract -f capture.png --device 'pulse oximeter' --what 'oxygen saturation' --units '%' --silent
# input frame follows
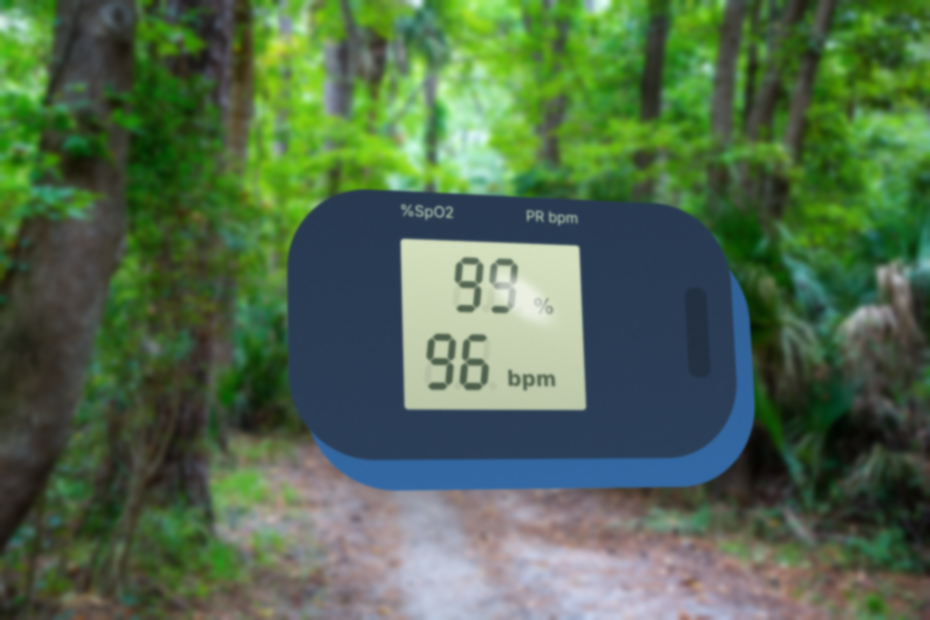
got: 99 %
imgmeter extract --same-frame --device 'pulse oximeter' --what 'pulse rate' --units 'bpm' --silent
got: 96 bpm
